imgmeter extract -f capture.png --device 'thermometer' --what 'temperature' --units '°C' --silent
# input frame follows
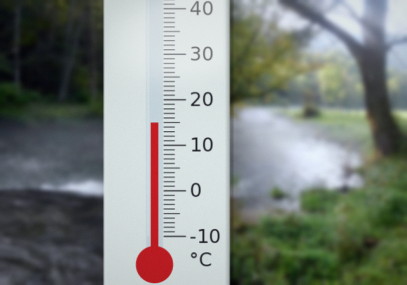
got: 15 °C
